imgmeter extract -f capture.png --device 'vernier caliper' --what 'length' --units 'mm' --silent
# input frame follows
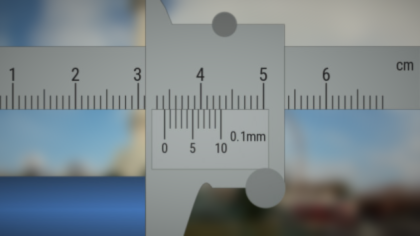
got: 34.2 mm
